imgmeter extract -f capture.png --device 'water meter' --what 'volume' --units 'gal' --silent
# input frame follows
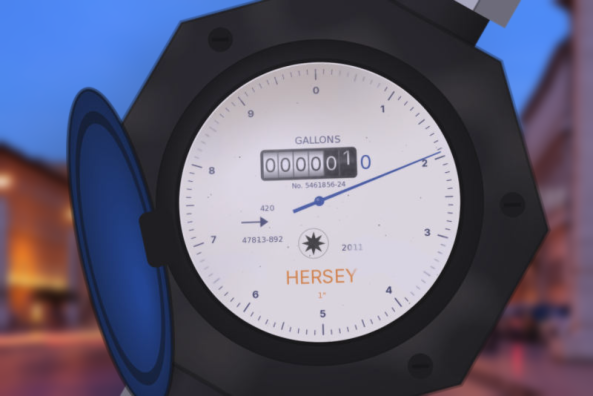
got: 11.9 gal
